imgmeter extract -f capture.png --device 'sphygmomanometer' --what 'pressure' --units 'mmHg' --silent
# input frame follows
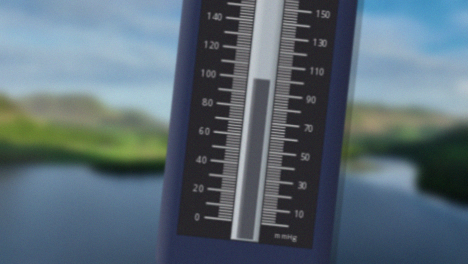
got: 100 mmHg
